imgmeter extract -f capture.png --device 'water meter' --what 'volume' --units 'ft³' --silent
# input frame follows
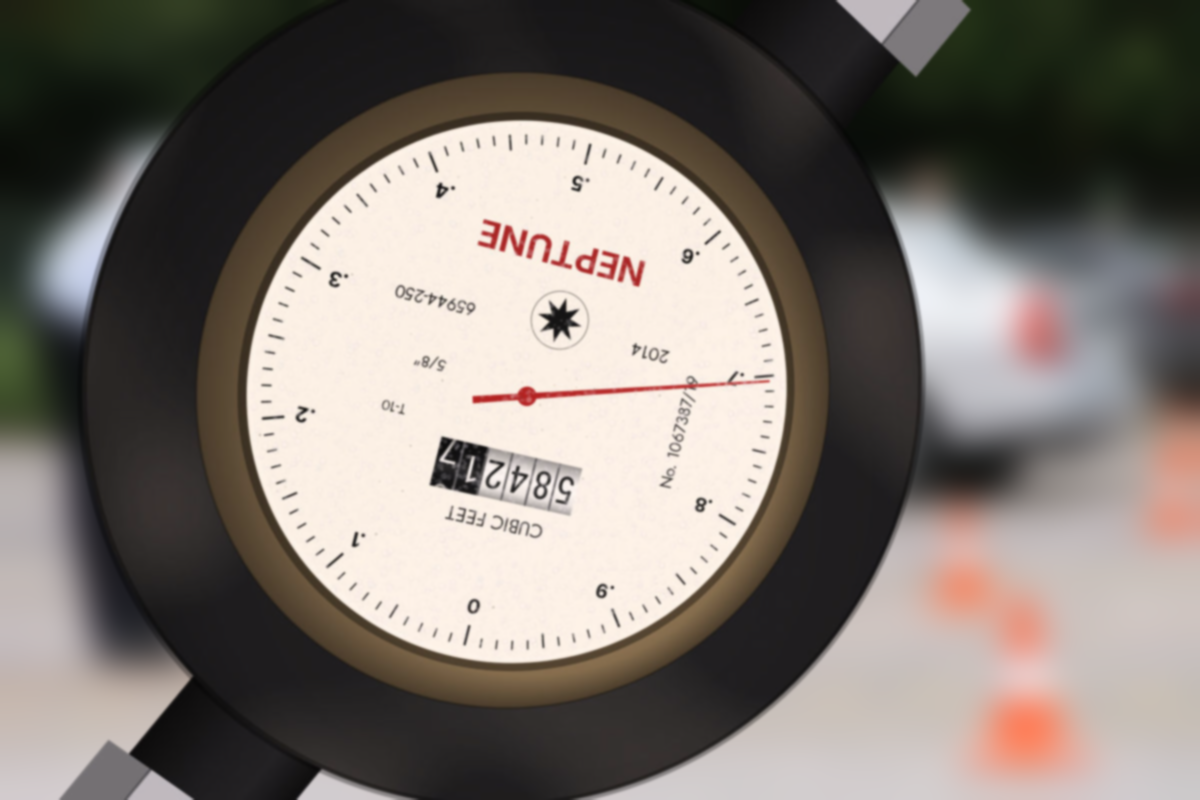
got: 584216.70 ft³
